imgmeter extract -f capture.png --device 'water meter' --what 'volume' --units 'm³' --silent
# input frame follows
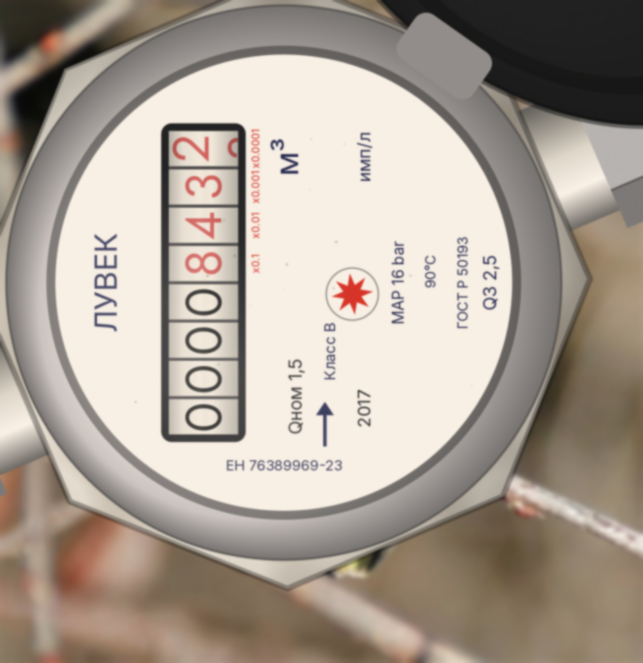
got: 0.8432 m³
